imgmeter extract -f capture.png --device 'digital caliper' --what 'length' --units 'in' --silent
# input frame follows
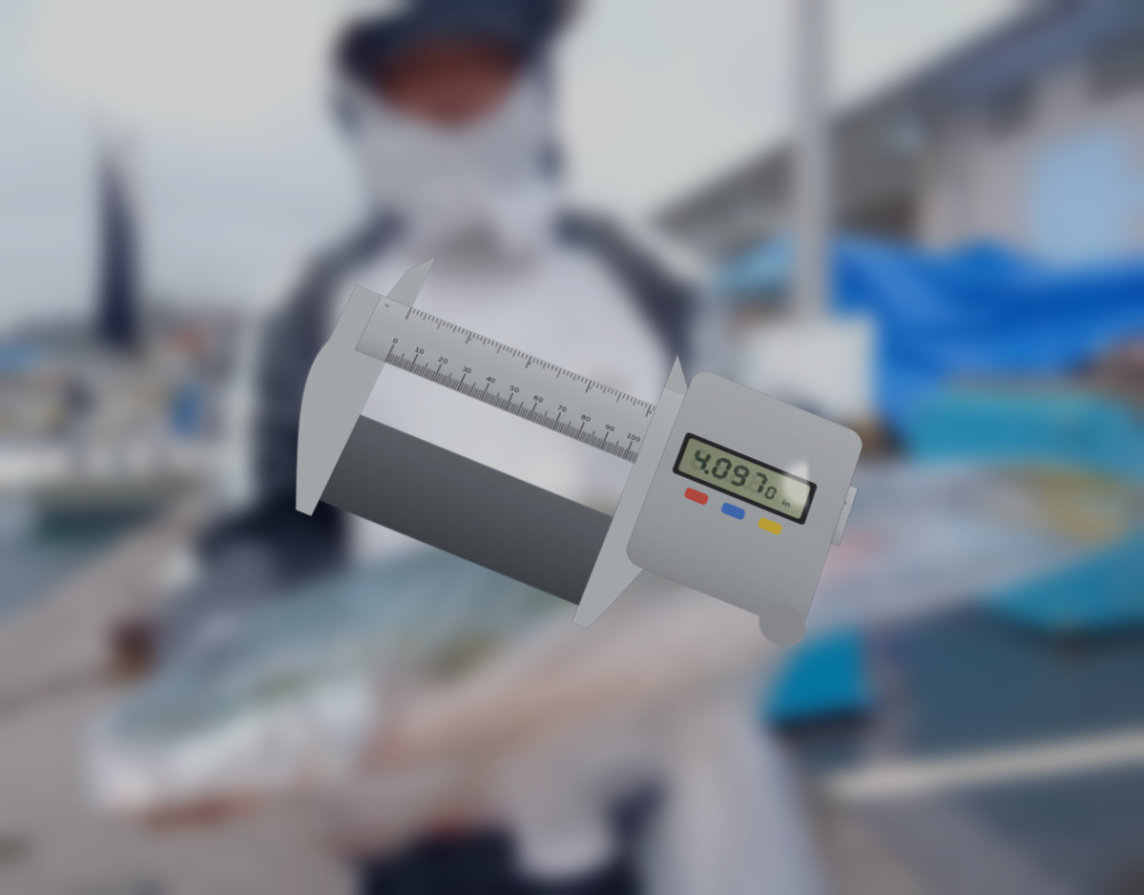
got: 4.0970 in
